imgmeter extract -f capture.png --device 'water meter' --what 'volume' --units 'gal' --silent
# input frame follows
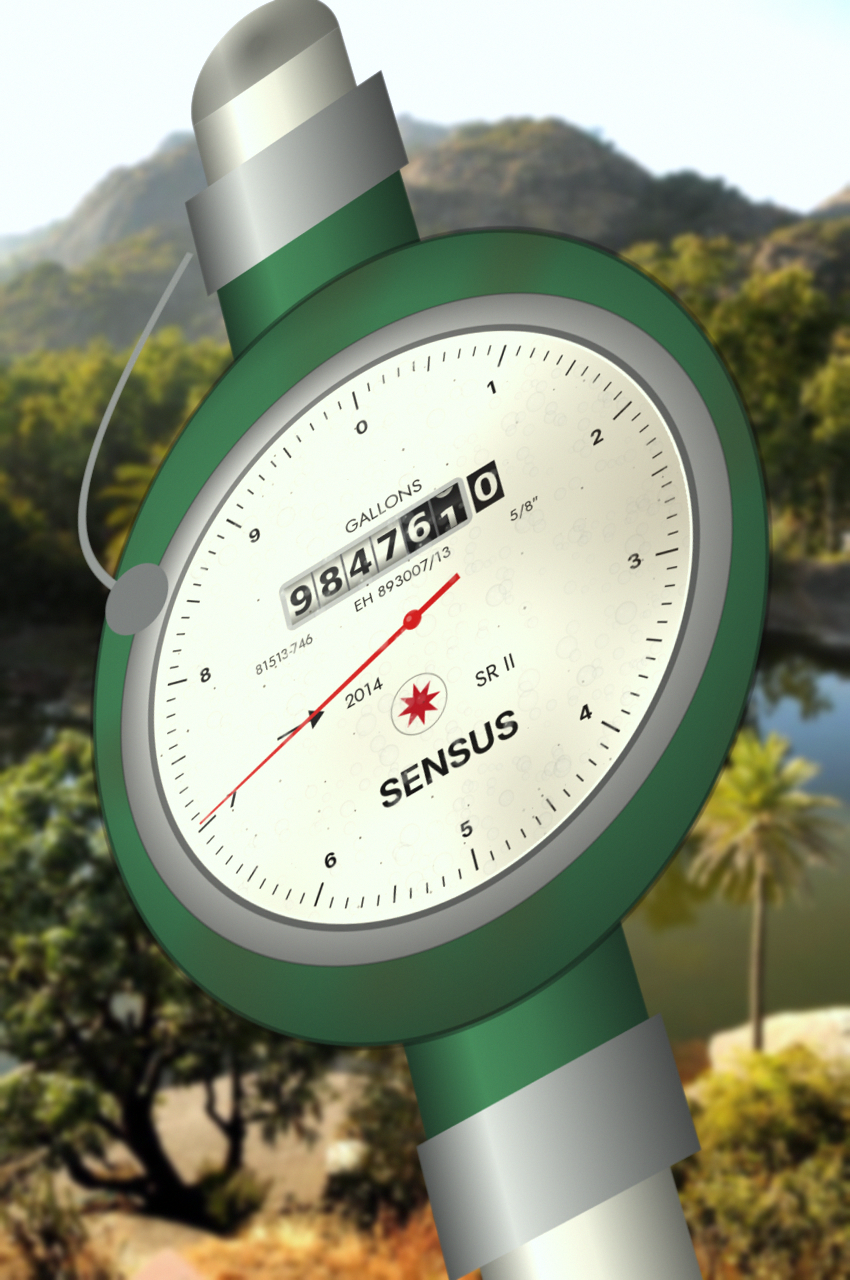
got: 9847607.0 gal
